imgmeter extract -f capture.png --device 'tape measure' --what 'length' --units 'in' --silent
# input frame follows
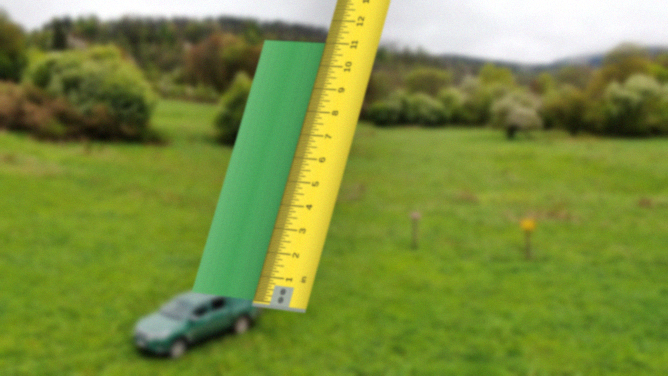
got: 11 in
